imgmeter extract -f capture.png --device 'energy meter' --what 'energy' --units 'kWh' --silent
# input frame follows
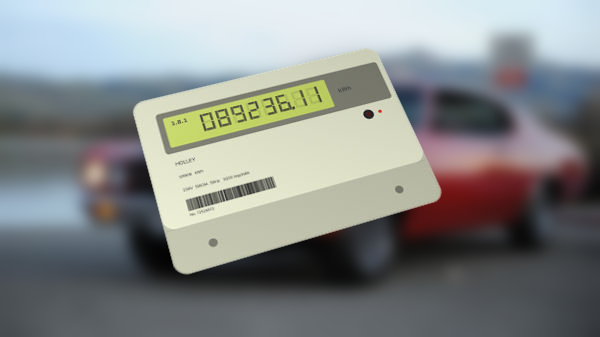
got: 89236.11 kWh
